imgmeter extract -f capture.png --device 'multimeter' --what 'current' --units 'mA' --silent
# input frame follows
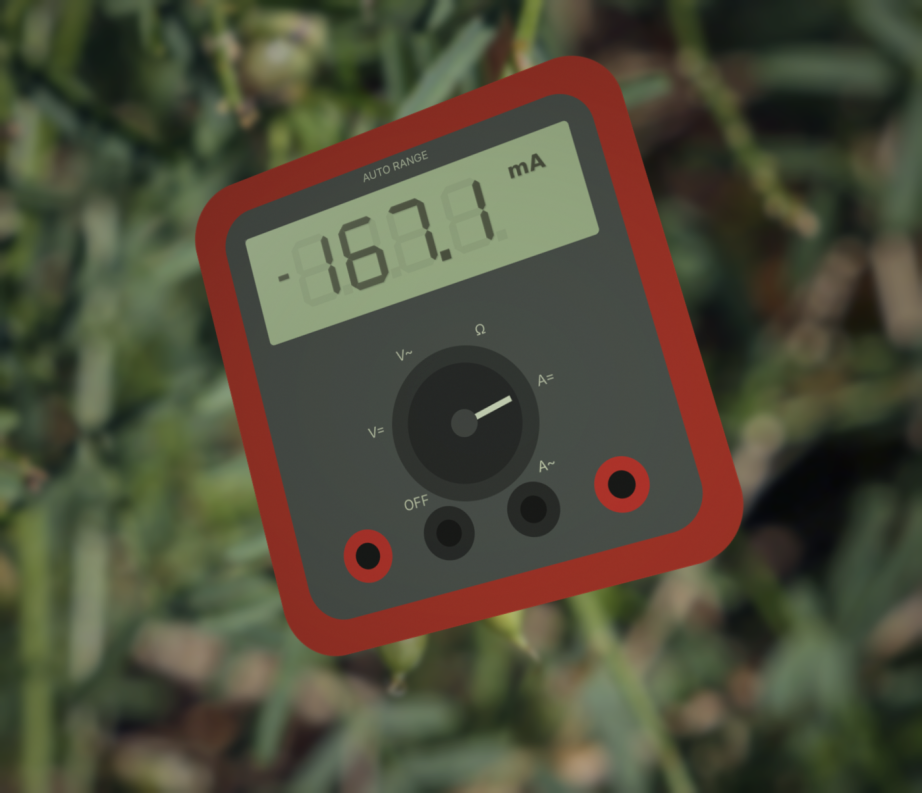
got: -167.1 mA
